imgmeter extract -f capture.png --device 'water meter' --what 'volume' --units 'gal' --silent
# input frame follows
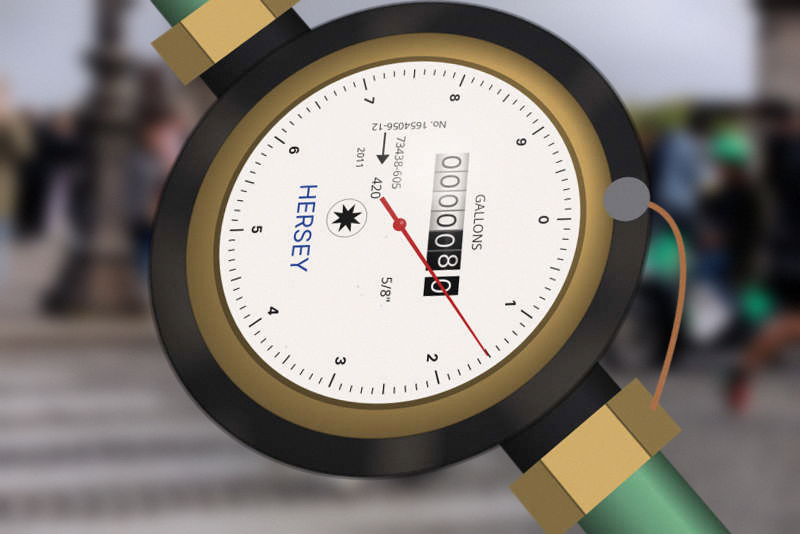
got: 81.5 gal
